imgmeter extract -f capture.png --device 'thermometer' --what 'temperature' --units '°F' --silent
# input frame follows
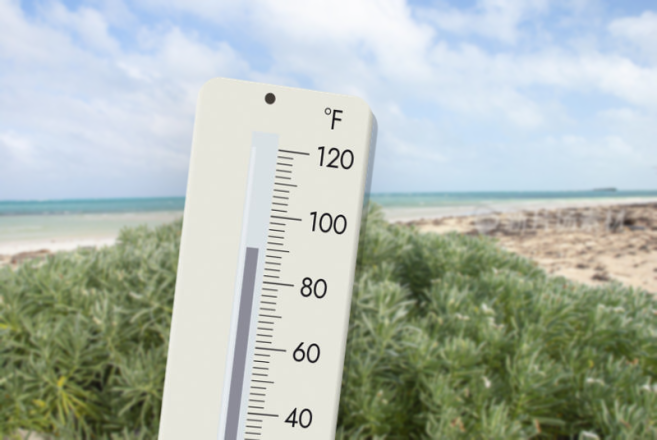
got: 90 °F
